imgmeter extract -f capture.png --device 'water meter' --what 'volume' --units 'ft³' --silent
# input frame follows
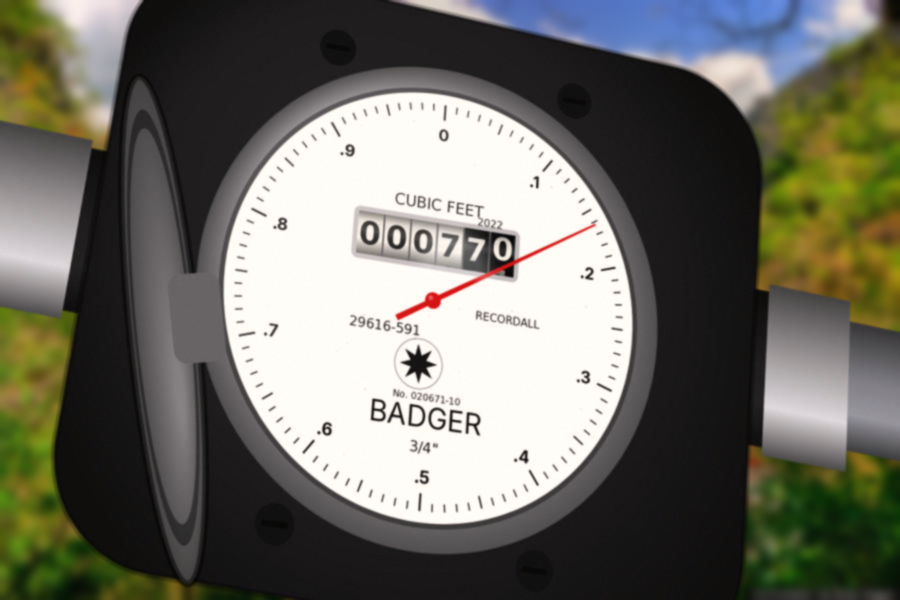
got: 770.16 ft³
